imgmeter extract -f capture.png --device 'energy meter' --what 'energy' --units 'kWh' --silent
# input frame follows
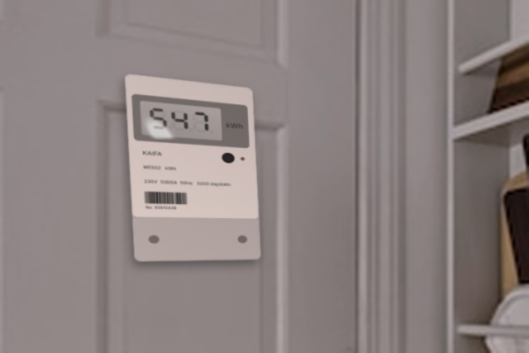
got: 547 kWh
